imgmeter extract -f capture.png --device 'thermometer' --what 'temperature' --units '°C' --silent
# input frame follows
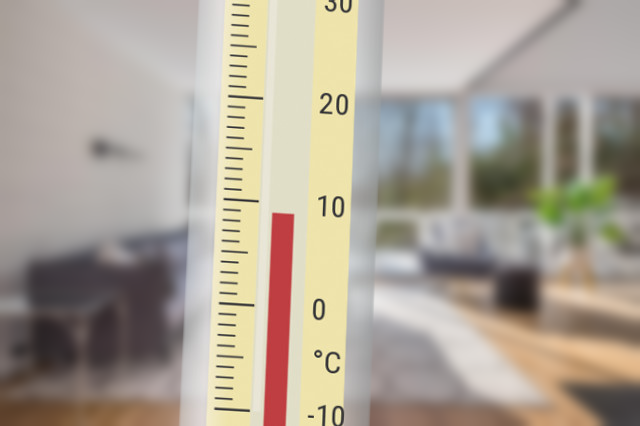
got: 9 °C
